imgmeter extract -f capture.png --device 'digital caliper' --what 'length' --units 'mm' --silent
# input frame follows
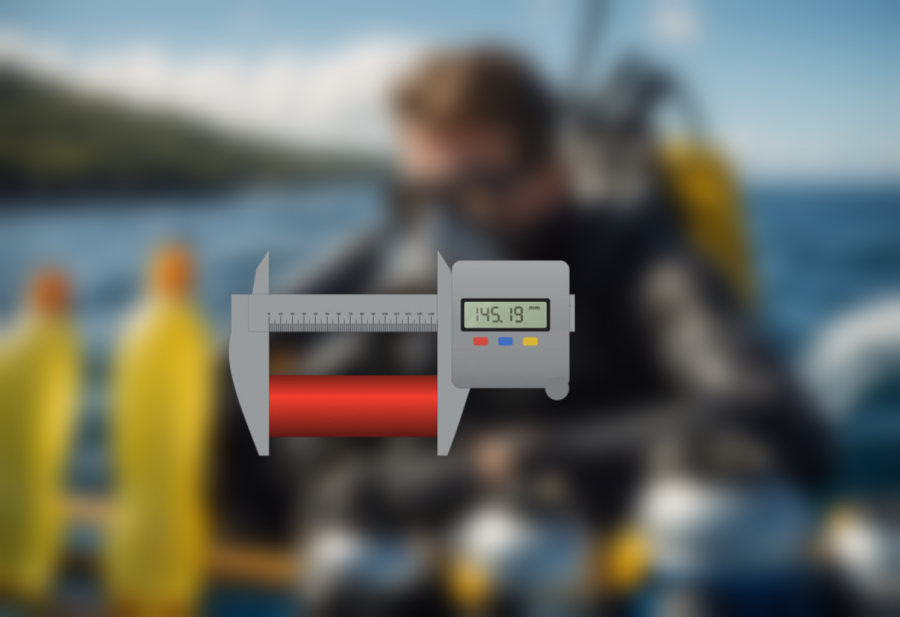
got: 145.19 mm
